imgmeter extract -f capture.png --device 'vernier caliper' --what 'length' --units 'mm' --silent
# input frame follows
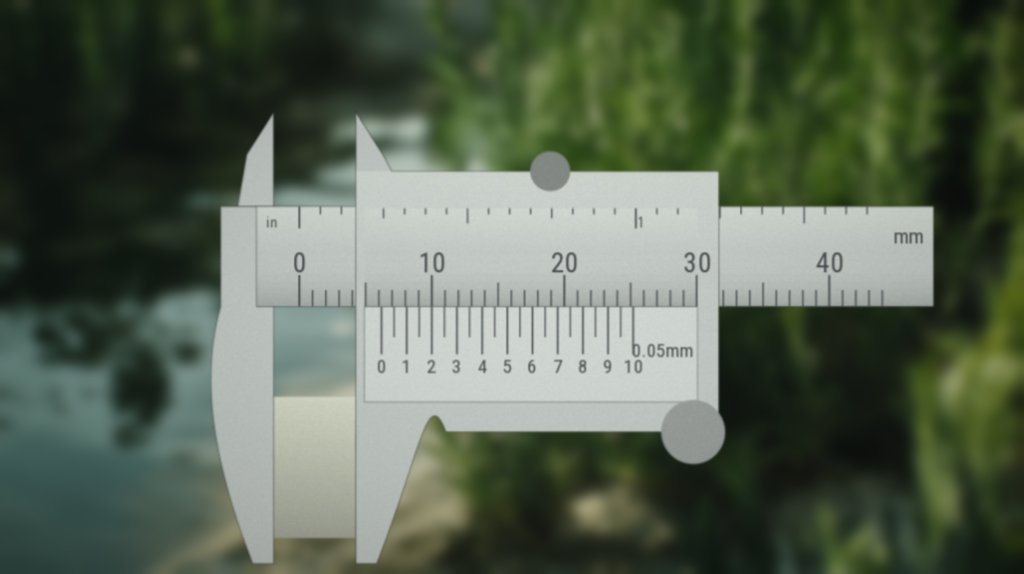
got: 6.2 mm
